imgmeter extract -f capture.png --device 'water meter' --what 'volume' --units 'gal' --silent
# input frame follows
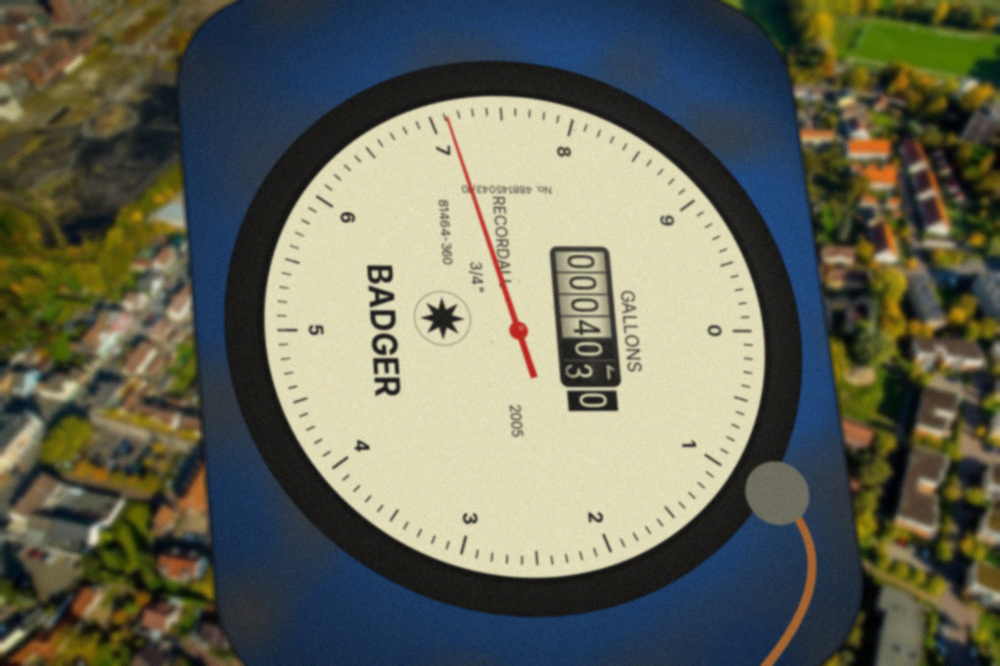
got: 4027.1 gal
